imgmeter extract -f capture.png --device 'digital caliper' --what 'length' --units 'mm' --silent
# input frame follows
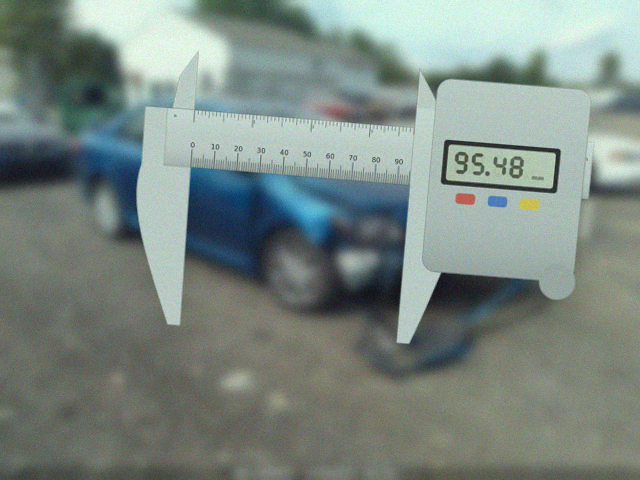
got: 95.48 mm
